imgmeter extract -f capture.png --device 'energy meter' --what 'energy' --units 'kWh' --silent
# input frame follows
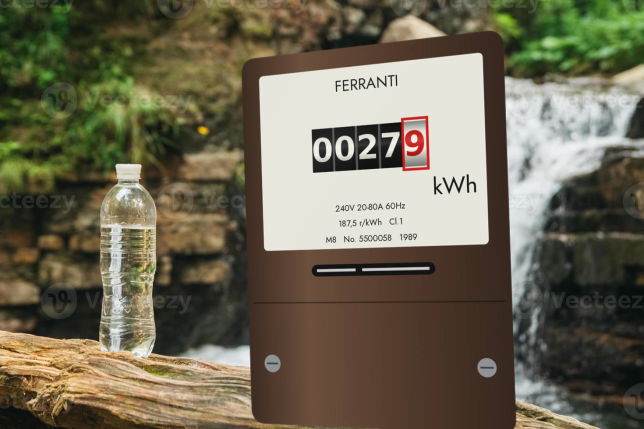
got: 27.9 kWh
